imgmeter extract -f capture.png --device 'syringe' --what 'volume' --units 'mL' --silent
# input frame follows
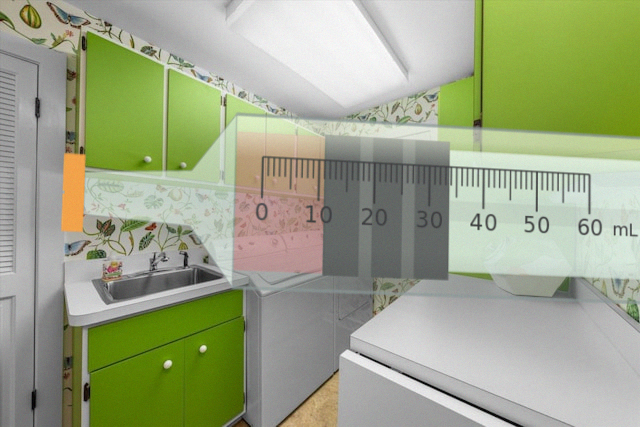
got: 11 mL
